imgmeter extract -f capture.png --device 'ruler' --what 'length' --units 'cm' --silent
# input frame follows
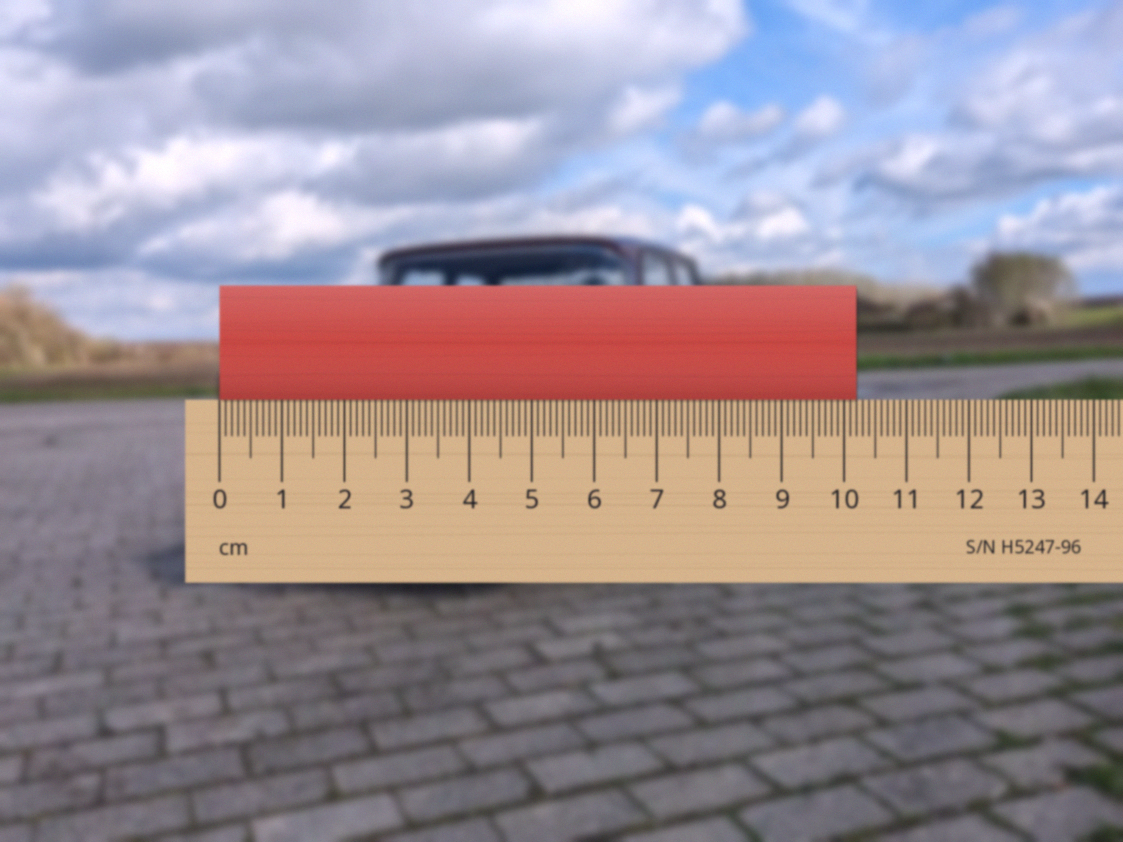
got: 10.2 cm
